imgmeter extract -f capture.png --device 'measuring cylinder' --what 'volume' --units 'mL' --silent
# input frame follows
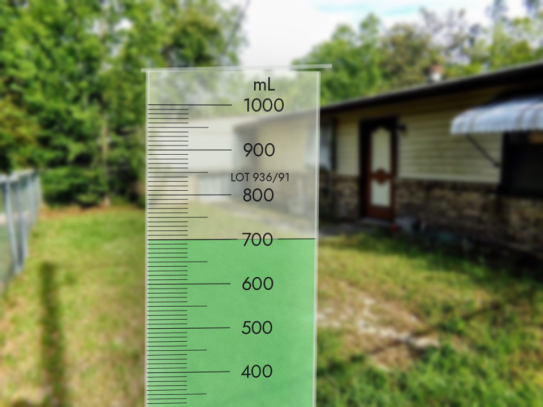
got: 700 mL
